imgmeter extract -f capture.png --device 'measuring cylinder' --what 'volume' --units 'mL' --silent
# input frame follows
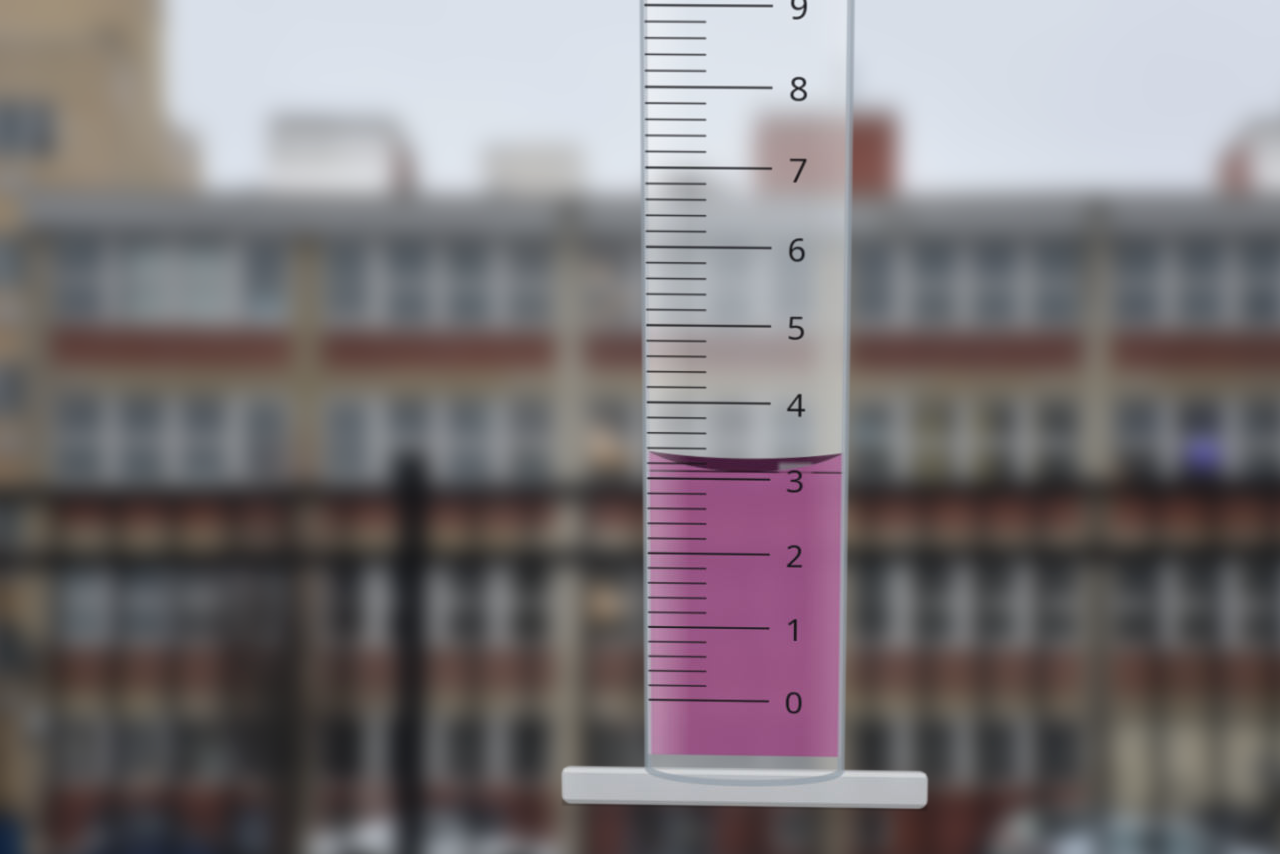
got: 3.1 mL
